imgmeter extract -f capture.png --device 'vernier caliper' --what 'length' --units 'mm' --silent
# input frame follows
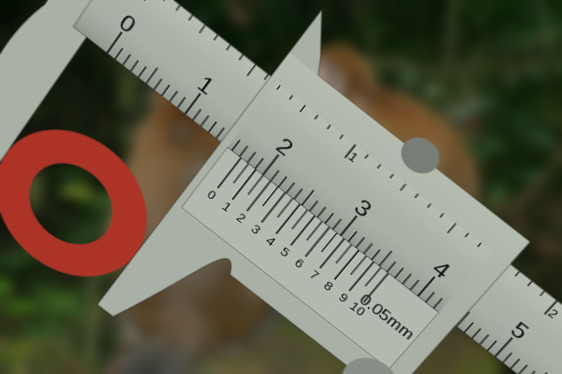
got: 17.2 mm
